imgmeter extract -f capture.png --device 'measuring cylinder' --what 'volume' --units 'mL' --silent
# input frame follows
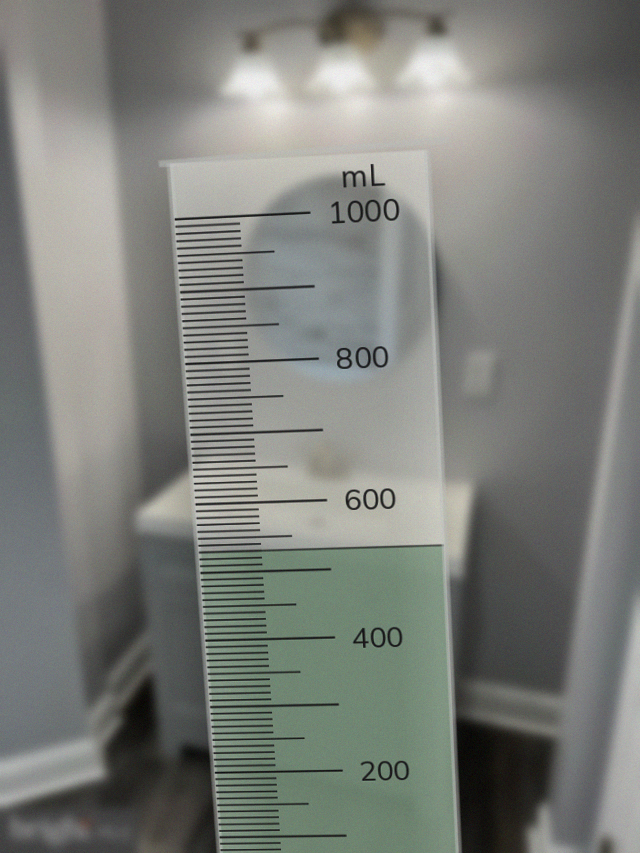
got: 530 mL
